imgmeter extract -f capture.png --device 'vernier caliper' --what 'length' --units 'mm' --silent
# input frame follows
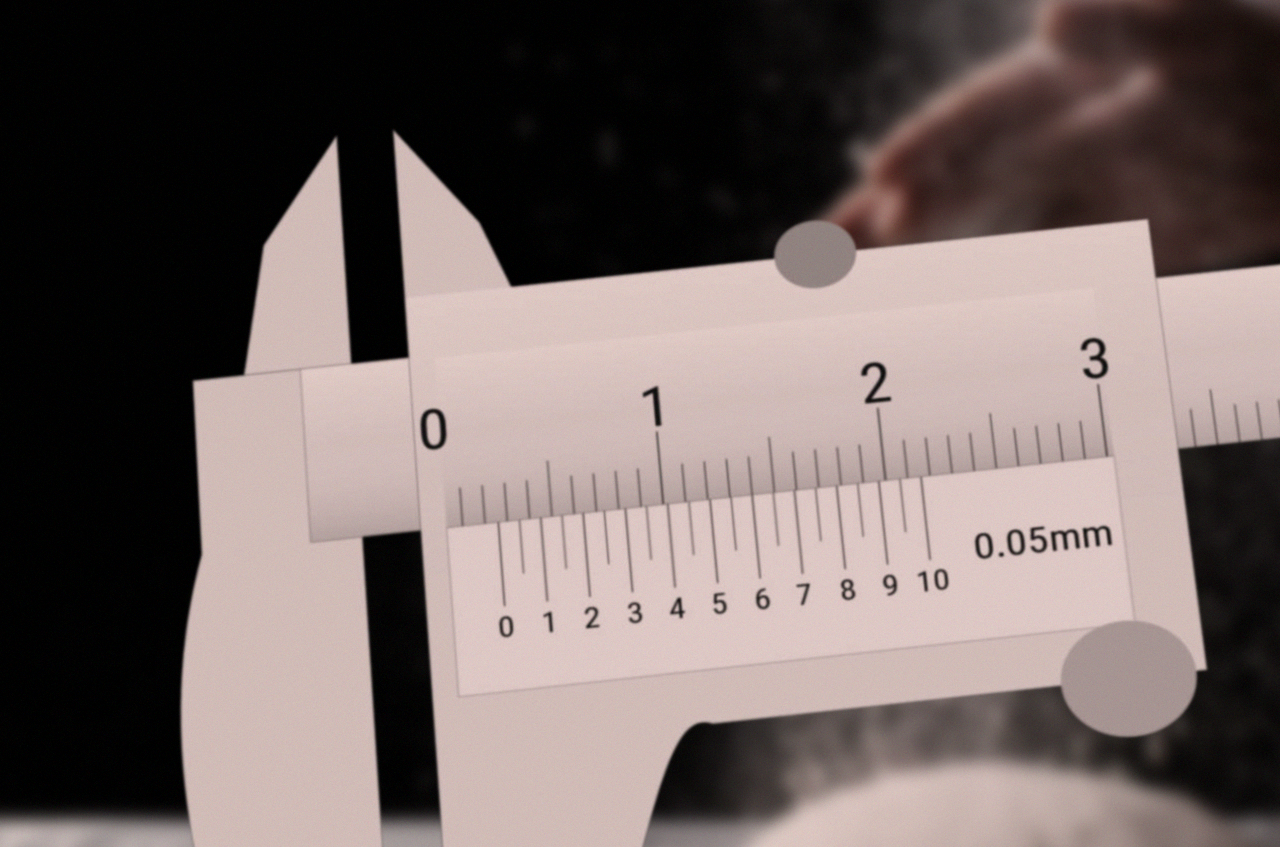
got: 2.6 mm
